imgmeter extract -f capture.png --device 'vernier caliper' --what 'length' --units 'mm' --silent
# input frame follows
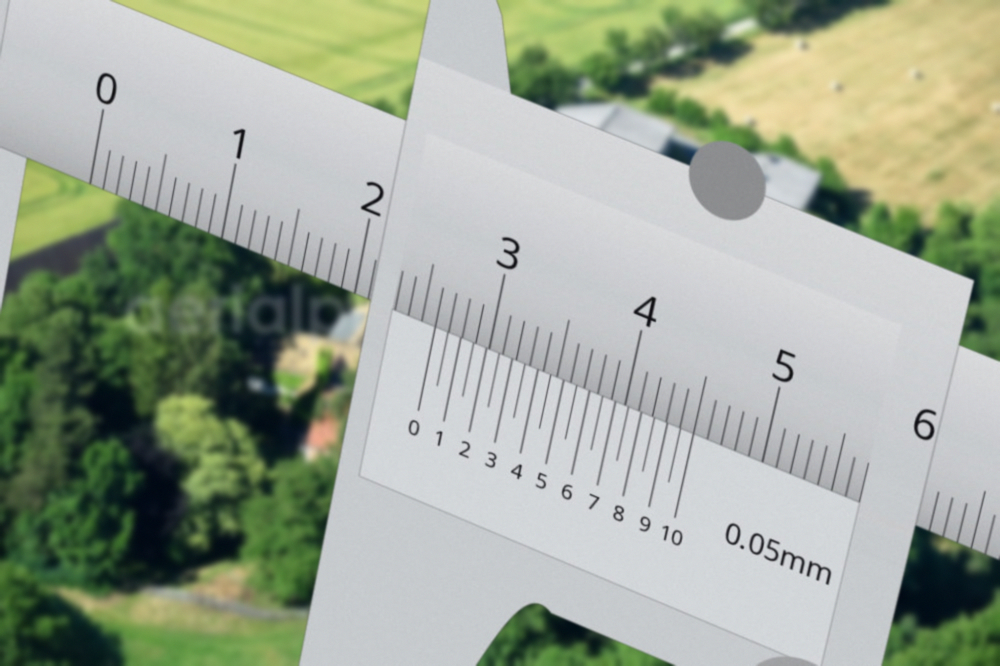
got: 26.0 mm
